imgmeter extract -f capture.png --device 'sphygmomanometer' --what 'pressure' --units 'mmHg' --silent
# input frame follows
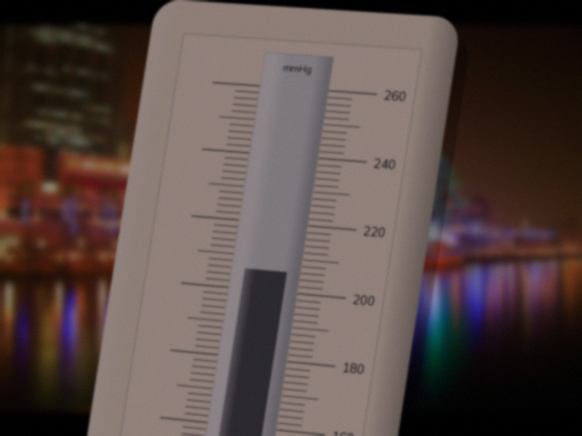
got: 206 mmHg
